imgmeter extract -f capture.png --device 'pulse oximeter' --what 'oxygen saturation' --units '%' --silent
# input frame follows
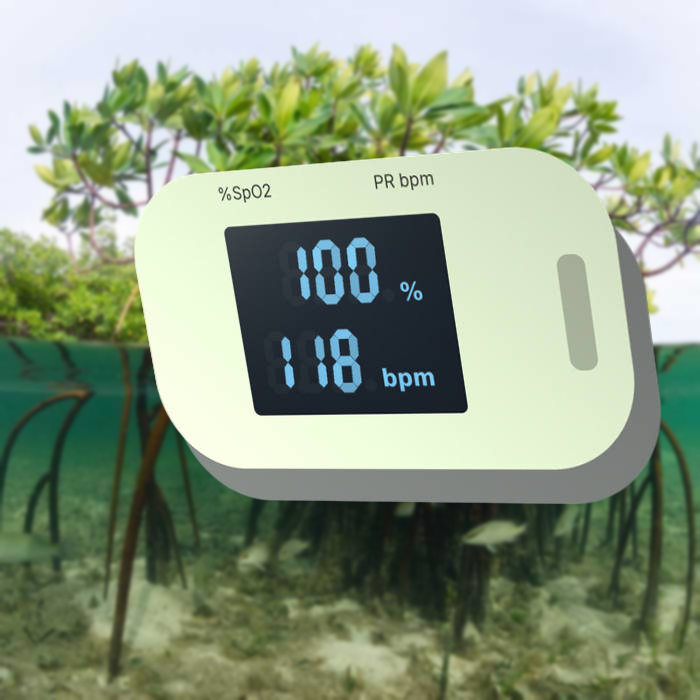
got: 100 %
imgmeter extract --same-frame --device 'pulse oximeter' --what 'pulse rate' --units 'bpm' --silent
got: 118 bpm
